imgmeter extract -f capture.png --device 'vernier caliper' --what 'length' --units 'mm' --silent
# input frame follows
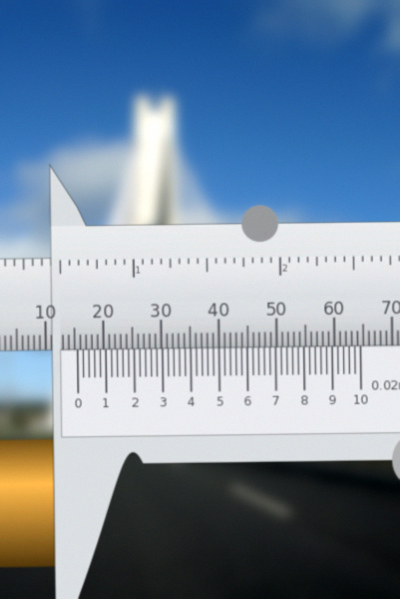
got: 15.5 mm
